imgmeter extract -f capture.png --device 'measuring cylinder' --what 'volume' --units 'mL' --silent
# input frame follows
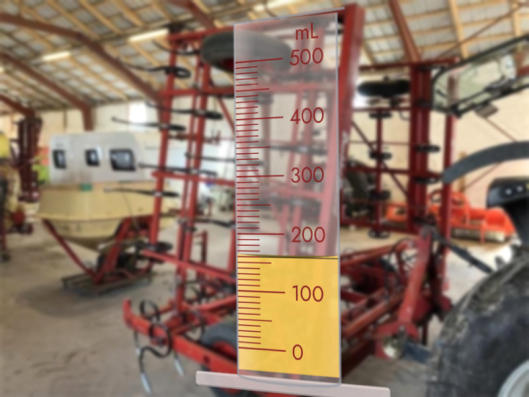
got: 160 mL
